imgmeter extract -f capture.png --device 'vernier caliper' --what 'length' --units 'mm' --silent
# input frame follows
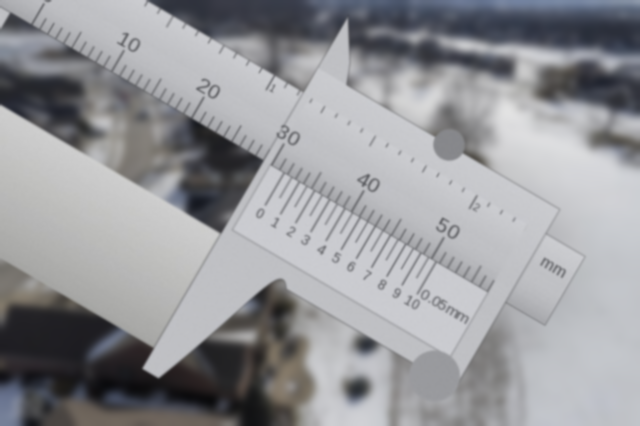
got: 31.6 mm
